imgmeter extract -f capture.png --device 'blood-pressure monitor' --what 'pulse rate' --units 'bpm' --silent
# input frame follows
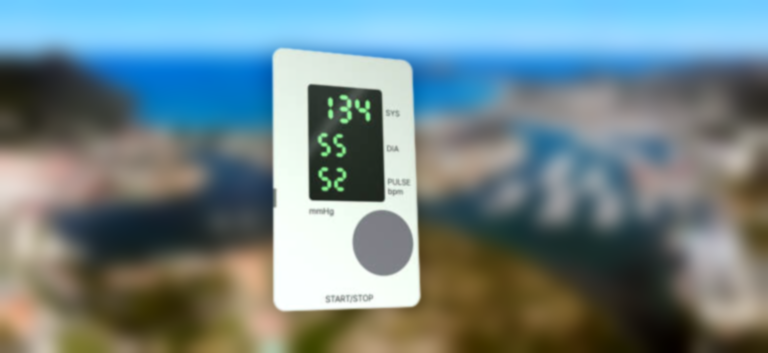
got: 52 bpm
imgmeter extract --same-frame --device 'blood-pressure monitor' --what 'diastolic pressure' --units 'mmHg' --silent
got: 55 mmHg
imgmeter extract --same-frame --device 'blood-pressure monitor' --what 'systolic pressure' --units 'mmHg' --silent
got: 134 mmHg
